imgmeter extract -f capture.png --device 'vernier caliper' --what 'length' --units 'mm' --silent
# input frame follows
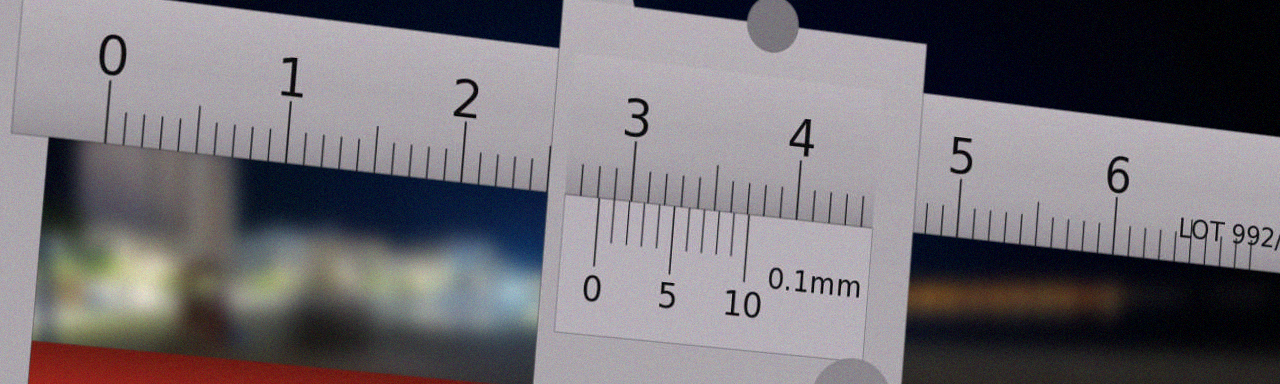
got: 28.1 mm
